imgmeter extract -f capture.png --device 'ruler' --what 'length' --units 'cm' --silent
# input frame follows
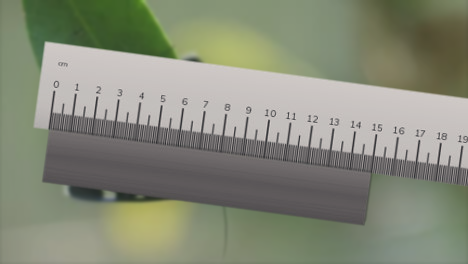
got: 15 cm
